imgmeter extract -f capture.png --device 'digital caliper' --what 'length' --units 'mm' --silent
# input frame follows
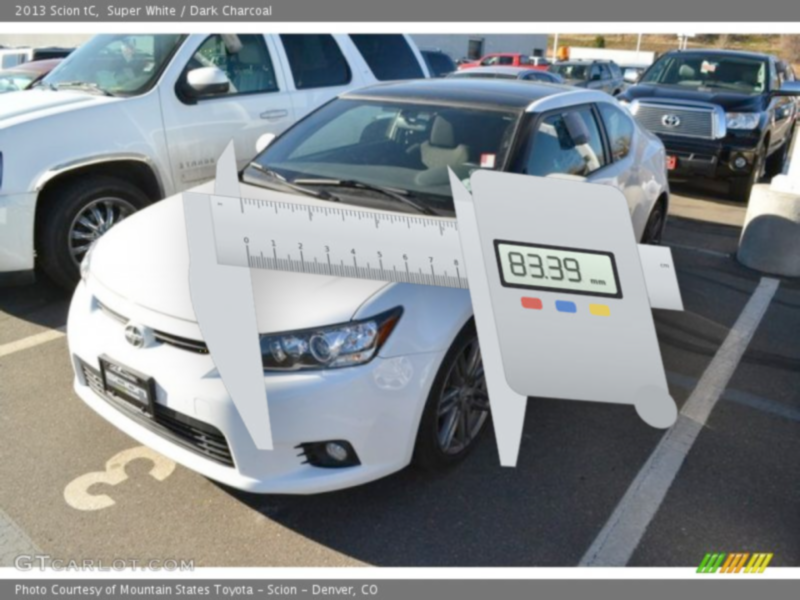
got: 83.39 mm
